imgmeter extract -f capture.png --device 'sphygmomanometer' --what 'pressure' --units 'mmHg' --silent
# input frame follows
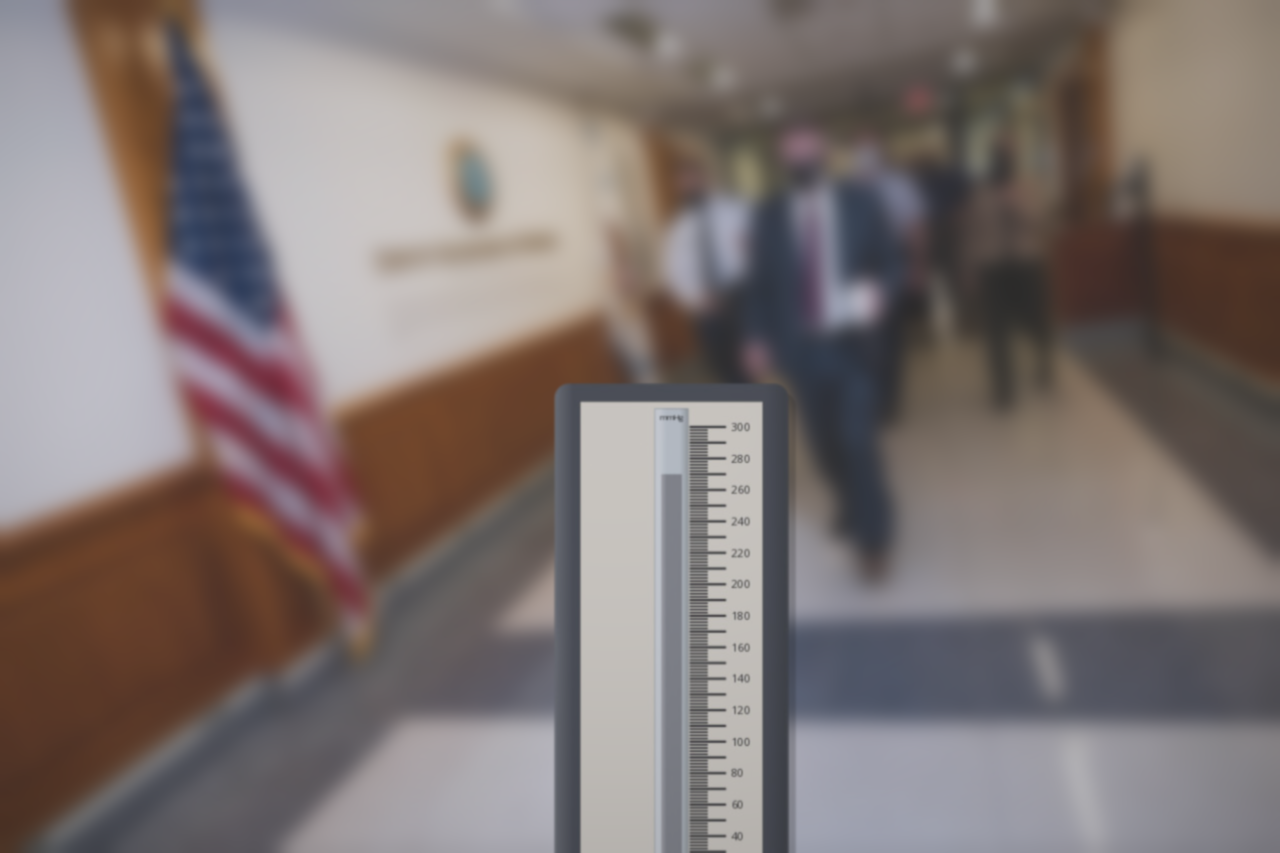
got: 270 mmHg
